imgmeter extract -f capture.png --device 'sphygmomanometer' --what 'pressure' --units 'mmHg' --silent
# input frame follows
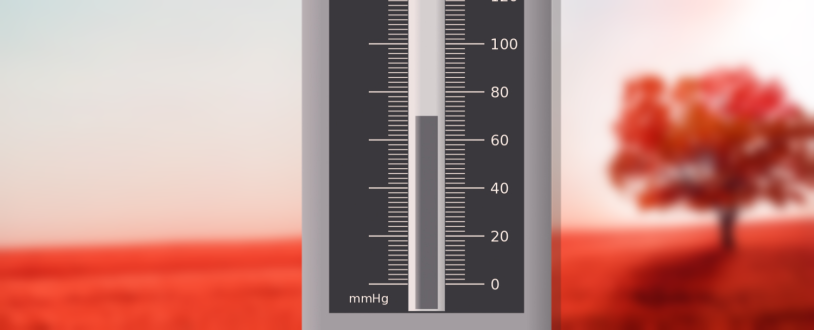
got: 70 mmHg
